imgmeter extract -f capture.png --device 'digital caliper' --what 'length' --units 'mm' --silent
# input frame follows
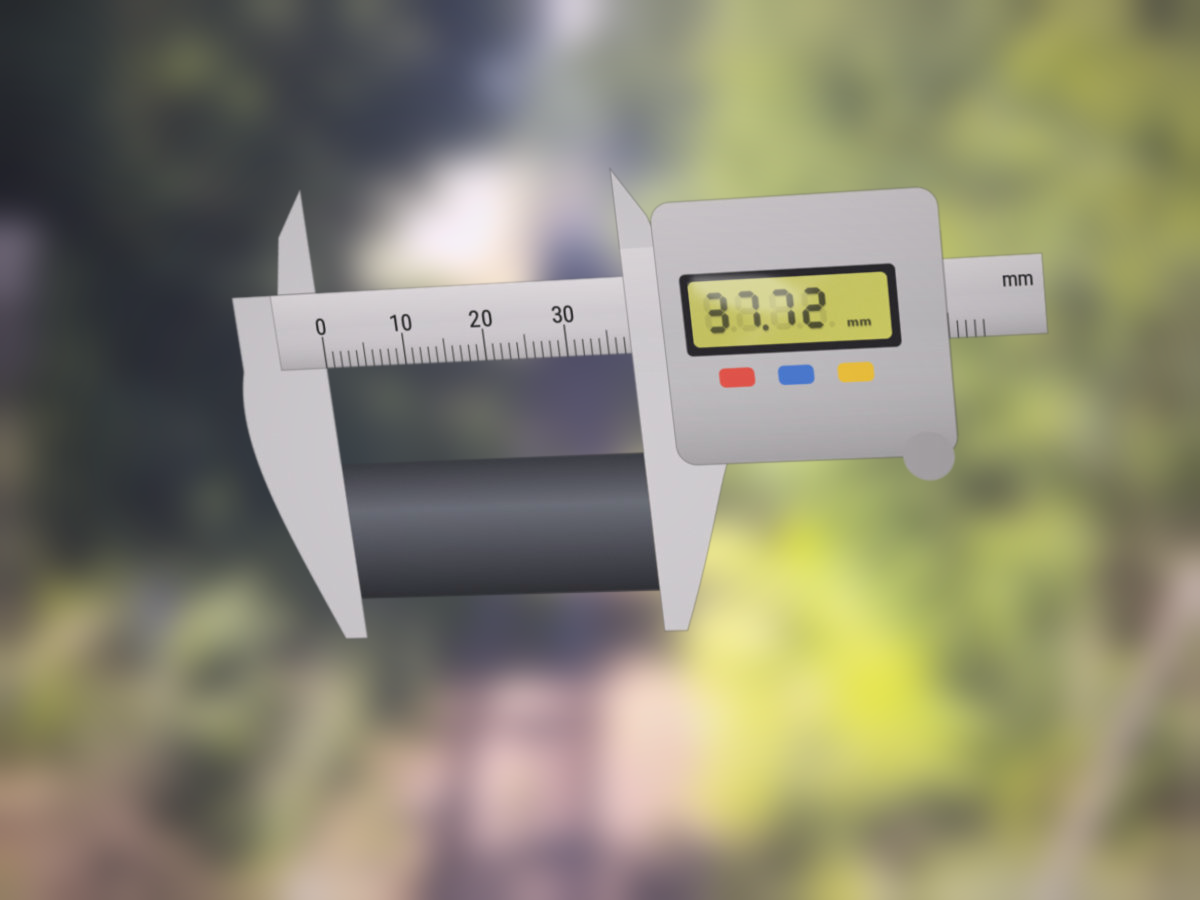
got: 37.72 mm
